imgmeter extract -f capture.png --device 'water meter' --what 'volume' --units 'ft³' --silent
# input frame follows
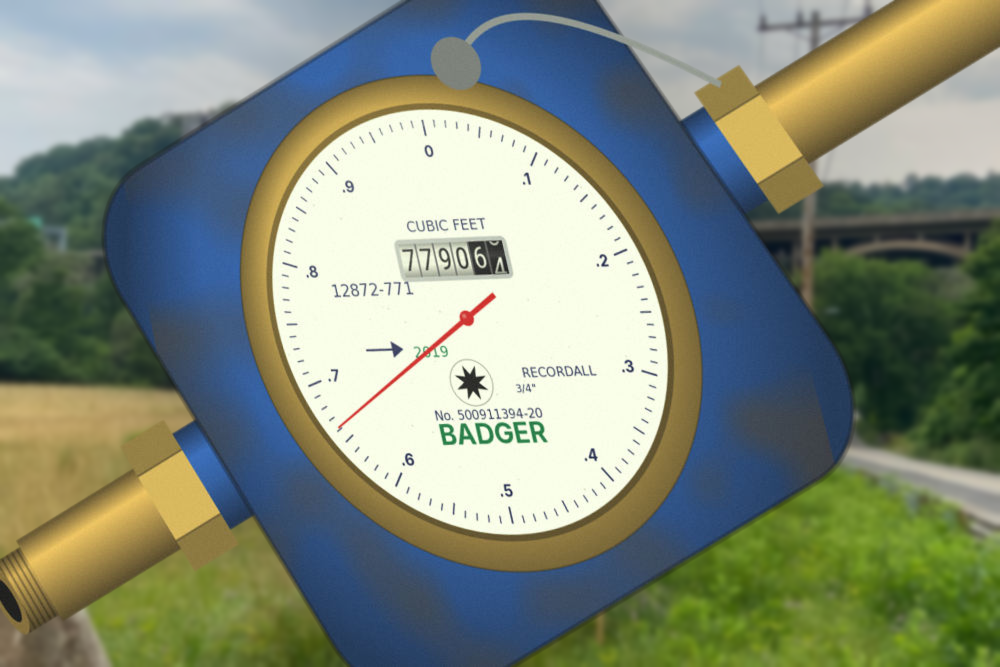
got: 779063.66 ft³
